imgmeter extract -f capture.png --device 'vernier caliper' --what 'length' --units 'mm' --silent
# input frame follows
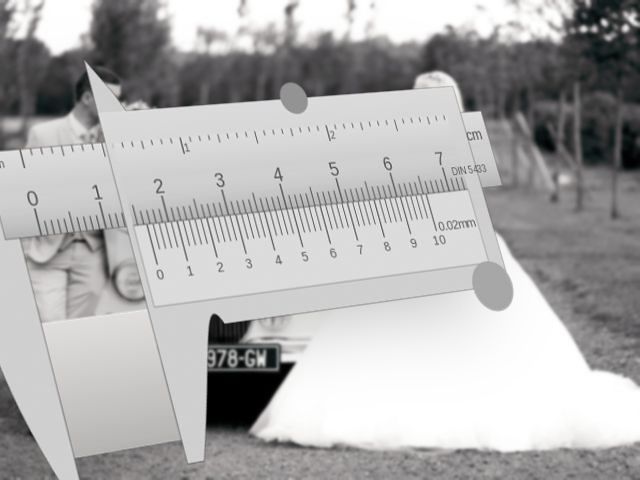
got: 16.5 mm
